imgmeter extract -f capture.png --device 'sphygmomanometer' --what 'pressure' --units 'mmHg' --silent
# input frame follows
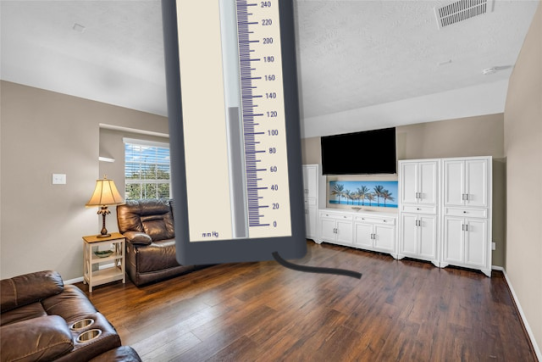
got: 130 mmHg
